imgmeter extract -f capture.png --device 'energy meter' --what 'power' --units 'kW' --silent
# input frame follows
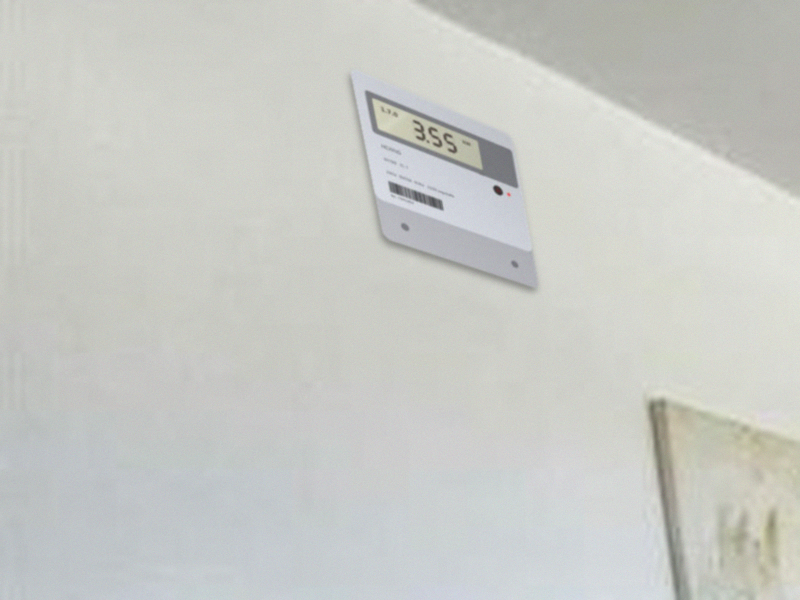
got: 3.55 kW
